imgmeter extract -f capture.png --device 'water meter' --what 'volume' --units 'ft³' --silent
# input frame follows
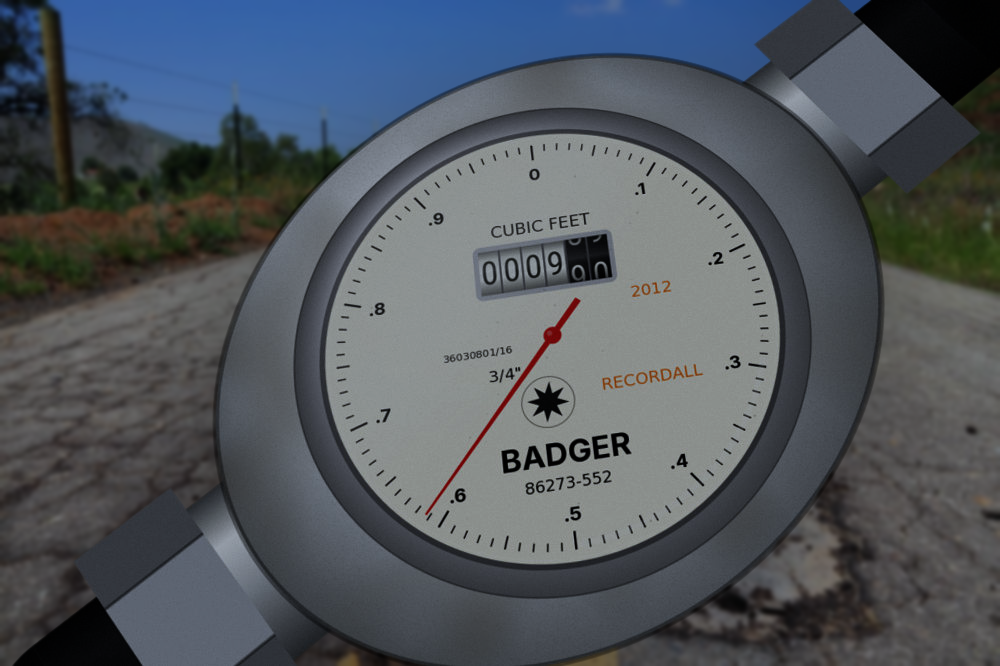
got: 989.61 ft³
